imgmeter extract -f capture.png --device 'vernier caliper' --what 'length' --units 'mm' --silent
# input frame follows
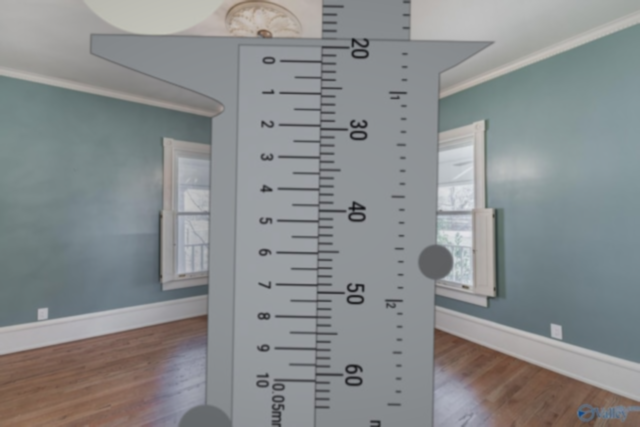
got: 21.8 mm
